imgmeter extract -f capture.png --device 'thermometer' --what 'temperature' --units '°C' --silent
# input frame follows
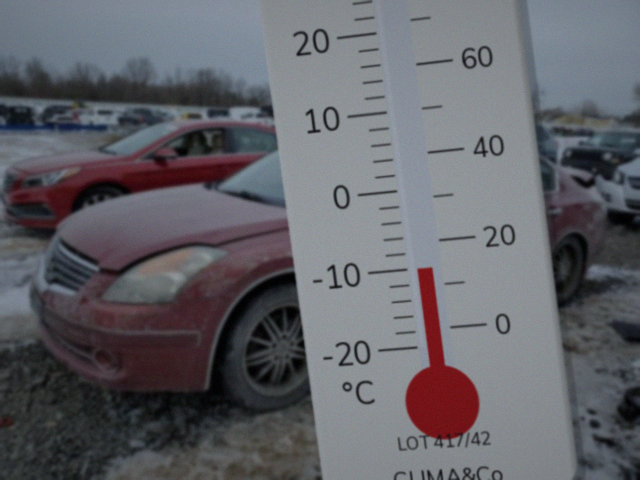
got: -10 °C
